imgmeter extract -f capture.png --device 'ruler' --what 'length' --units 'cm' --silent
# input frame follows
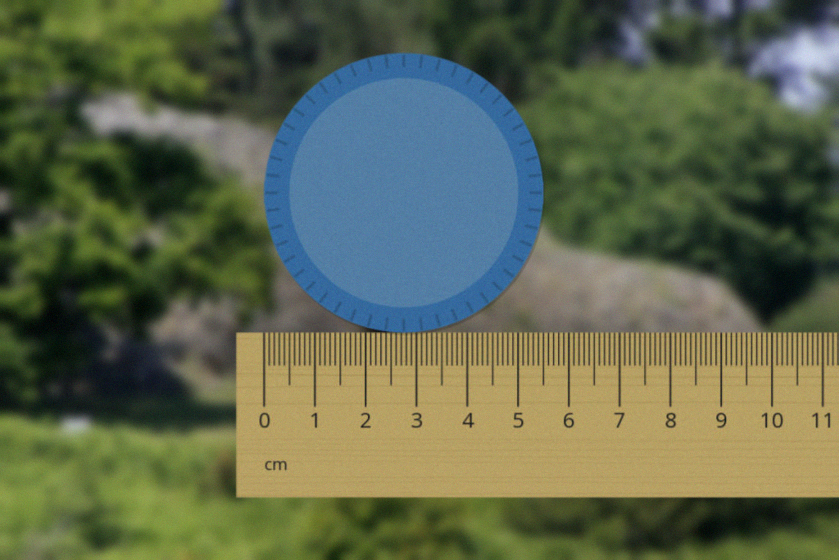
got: 5.5 cm
